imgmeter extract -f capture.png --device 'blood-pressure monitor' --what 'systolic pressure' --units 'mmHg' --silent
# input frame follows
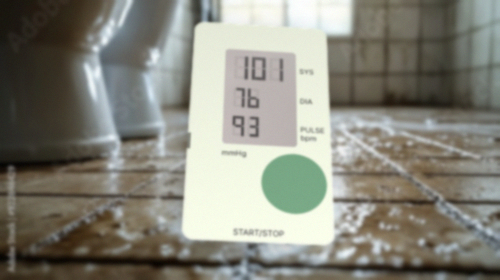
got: 101 mmHg
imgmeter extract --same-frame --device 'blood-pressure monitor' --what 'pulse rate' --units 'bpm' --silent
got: 93 bpm
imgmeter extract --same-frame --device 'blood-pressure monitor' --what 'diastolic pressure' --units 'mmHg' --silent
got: 76 mmHg
